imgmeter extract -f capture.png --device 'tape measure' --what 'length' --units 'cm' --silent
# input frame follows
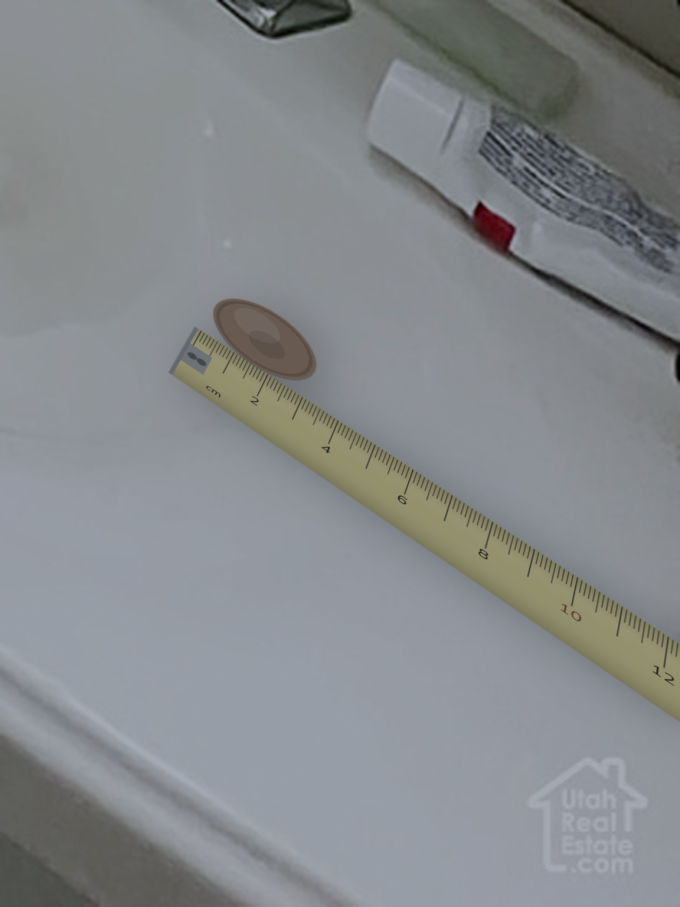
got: 3 cm
